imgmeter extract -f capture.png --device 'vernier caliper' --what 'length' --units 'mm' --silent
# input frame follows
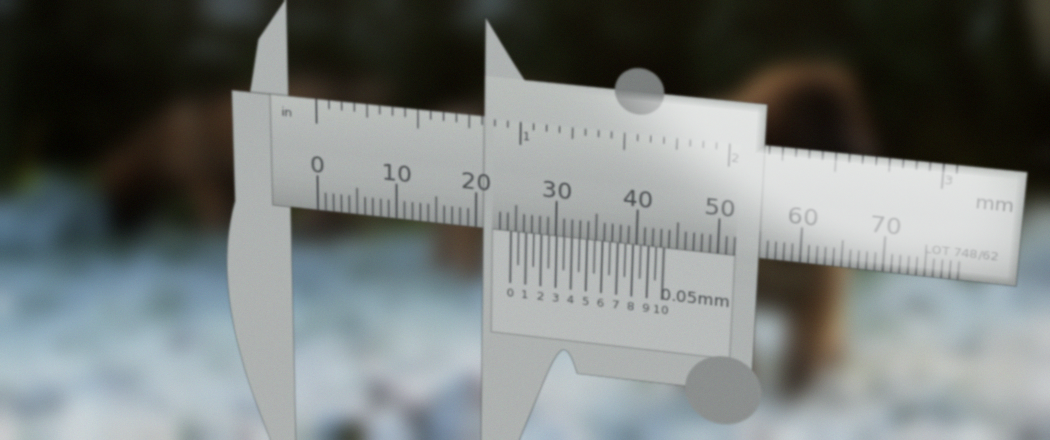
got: 24.4 mm
